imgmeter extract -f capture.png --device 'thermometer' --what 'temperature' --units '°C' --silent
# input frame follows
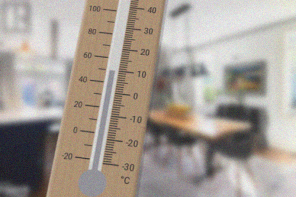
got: 10 °C
